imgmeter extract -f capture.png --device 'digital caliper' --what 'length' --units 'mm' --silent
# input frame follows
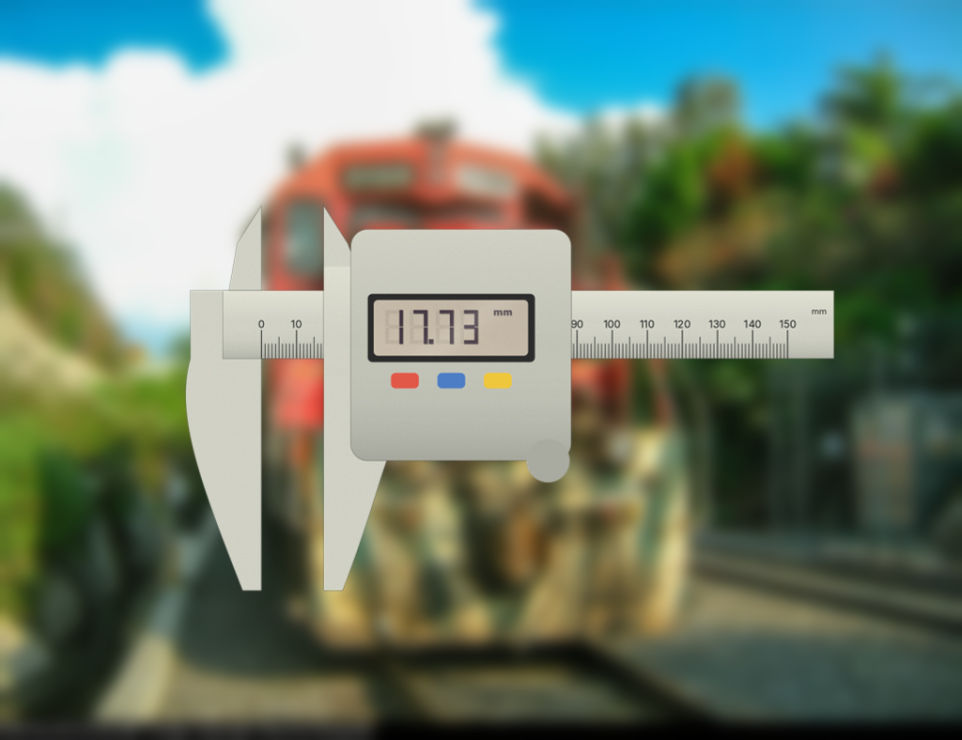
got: 17.73 mm
